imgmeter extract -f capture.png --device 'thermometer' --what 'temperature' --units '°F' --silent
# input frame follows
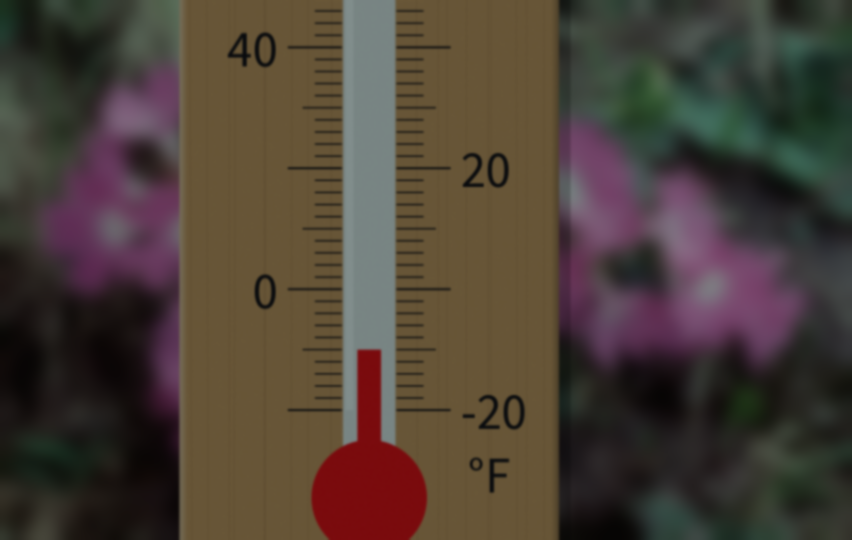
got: -10 °F
